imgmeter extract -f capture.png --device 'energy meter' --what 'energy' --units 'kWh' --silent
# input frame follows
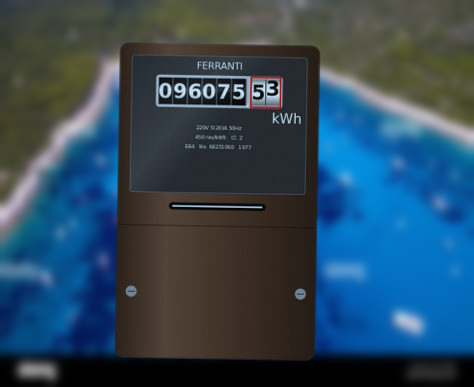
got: 96075.53 kWh
